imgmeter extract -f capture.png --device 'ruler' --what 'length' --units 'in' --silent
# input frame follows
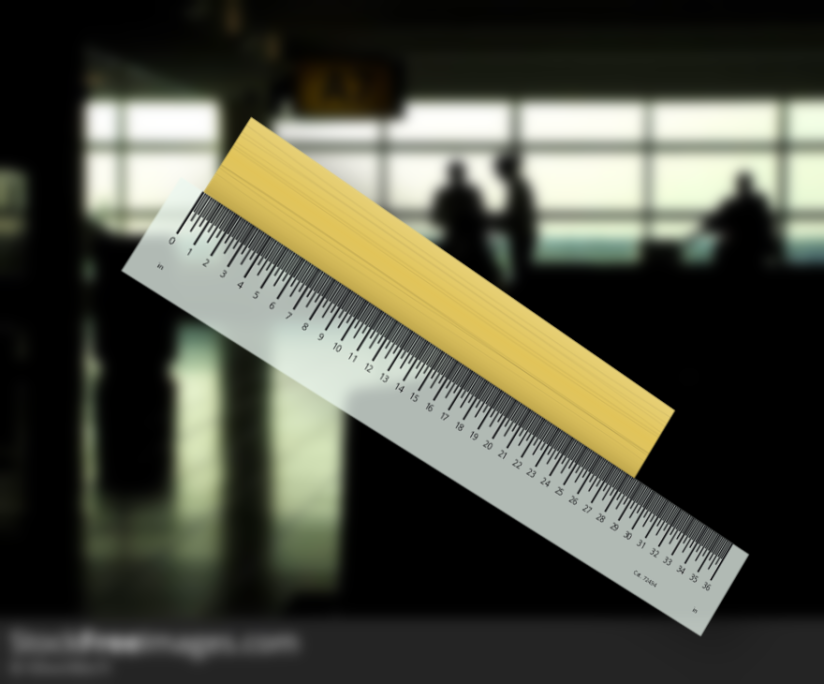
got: 28.5 in
